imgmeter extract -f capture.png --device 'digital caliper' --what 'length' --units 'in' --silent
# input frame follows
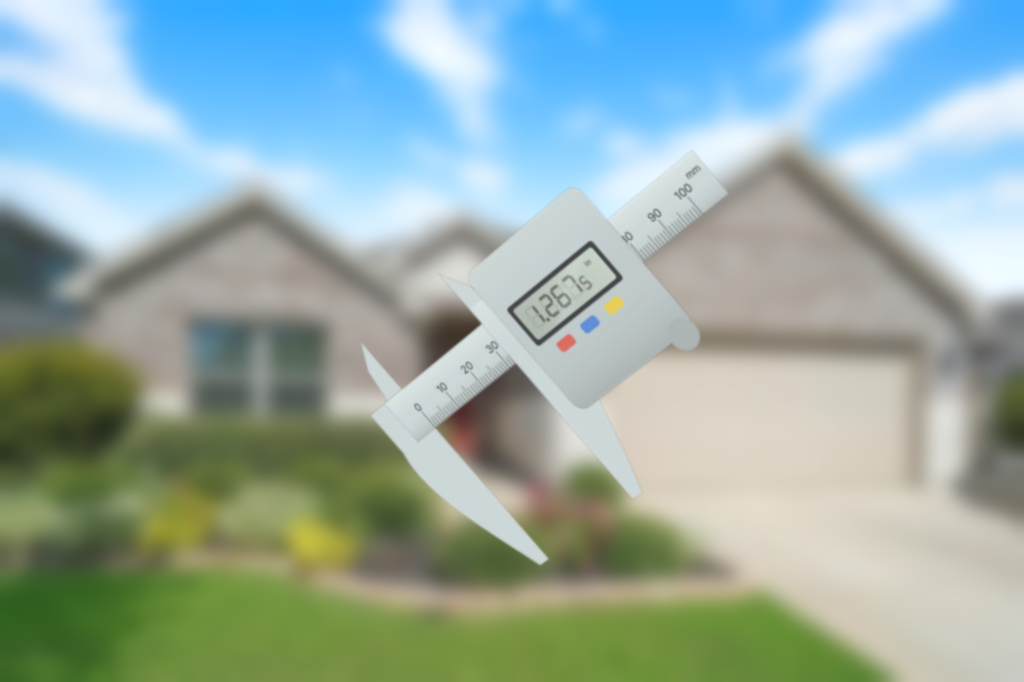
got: 1.2675 in
